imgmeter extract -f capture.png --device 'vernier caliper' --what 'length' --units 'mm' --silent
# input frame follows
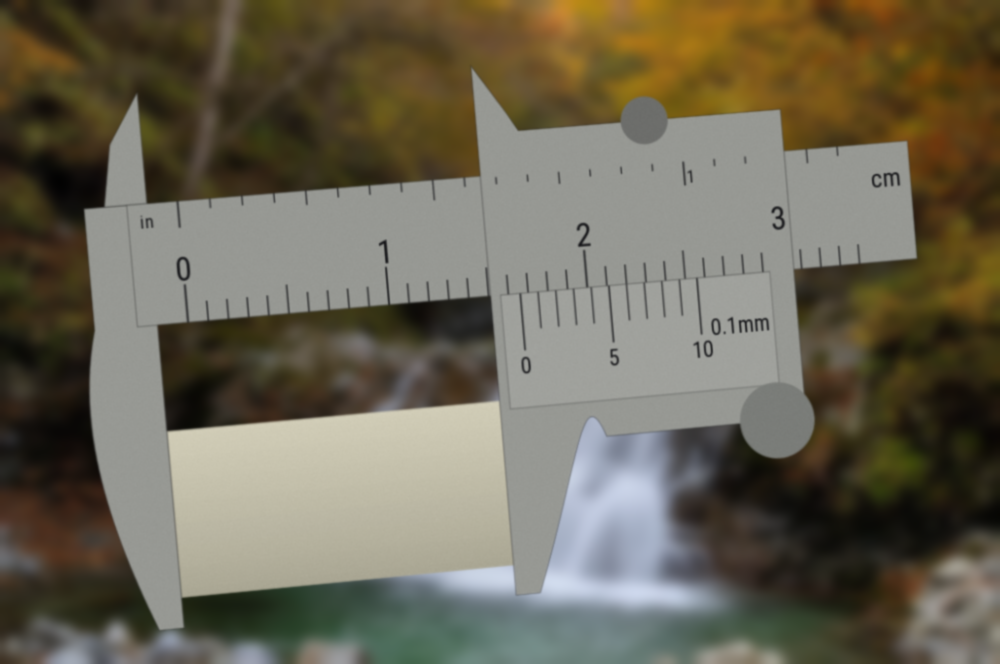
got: 16.6 mm
